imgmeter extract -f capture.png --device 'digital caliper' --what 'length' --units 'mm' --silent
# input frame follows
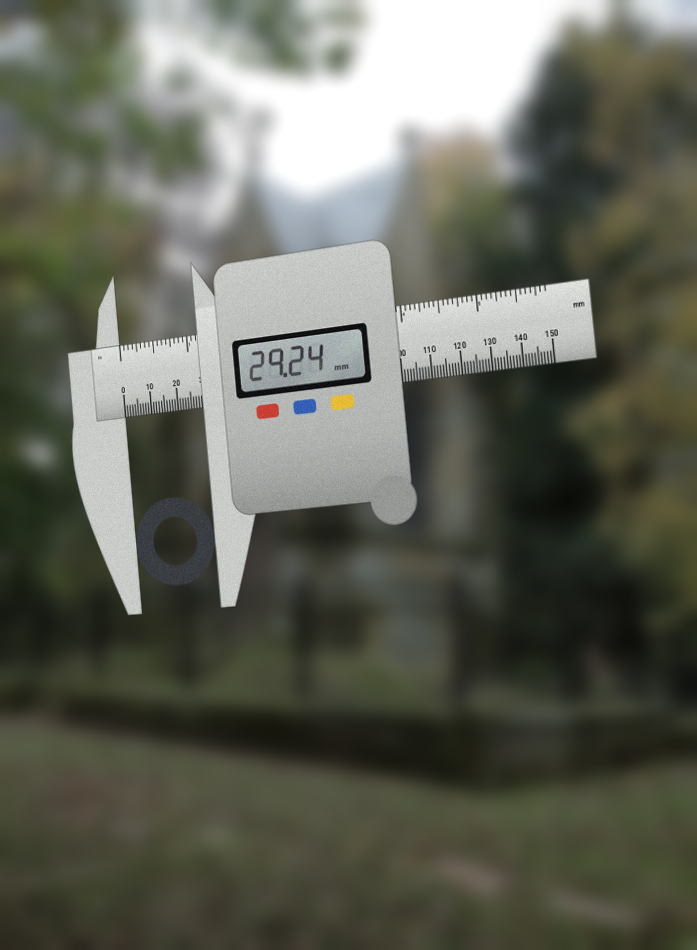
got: 29.24 mm
